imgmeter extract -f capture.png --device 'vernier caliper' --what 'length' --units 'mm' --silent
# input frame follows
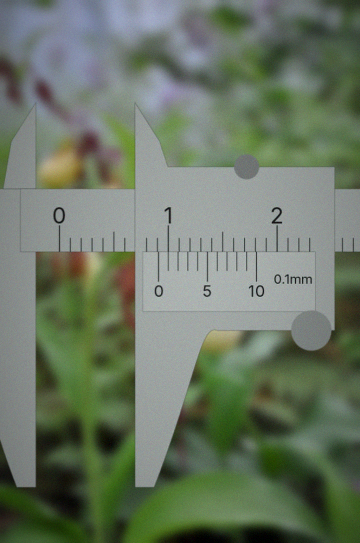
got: 9.1 mm
